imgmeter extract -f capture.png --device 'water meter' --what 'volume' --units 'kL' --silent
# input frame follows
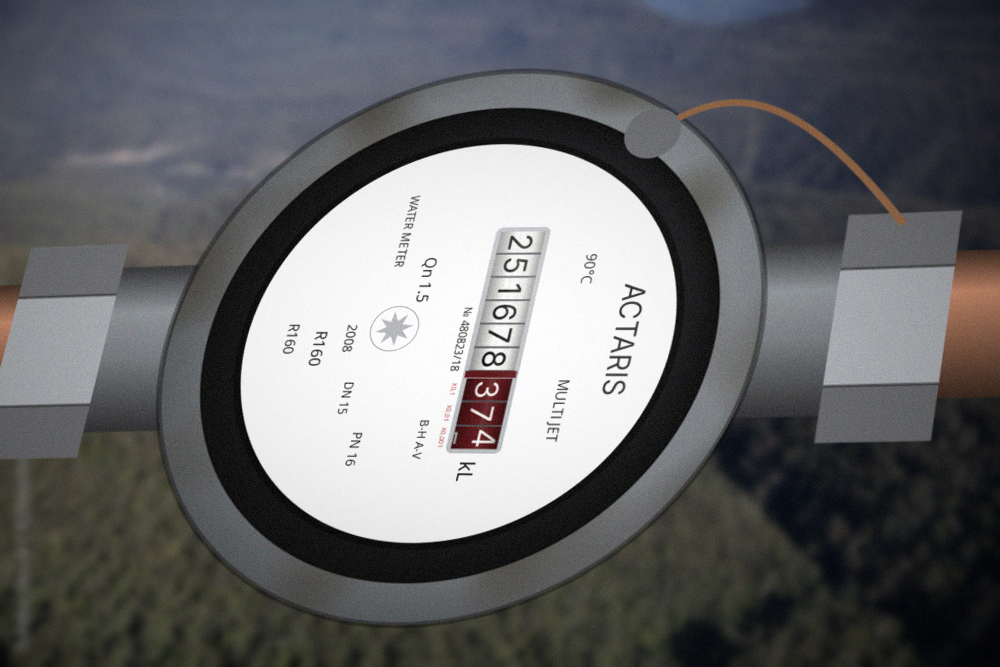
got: 251678.374 kL
